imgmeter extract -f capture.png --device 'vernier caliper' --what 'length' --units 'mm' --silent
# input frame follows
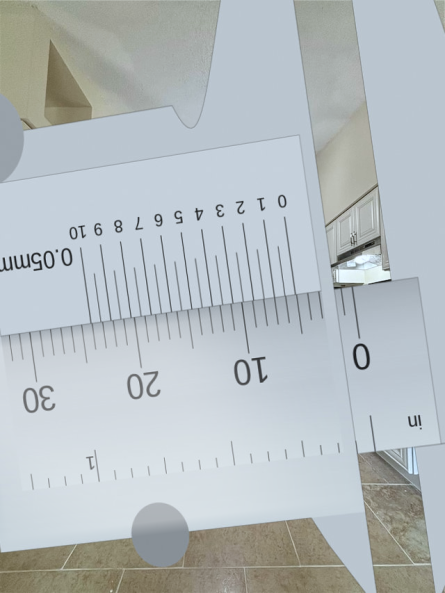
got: 5.1 mm
